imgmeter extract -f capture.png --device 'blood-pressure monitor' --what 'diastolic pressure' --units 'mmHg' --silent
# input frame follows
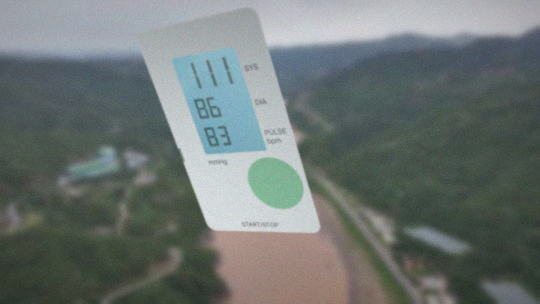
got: 86 mmHg
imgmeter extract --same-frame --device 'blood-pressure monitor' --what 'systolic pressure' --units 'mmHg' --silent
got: 111 mmHg
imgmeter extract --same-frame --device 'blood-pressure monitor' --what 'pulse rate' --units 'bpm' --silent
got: 83 bpm
